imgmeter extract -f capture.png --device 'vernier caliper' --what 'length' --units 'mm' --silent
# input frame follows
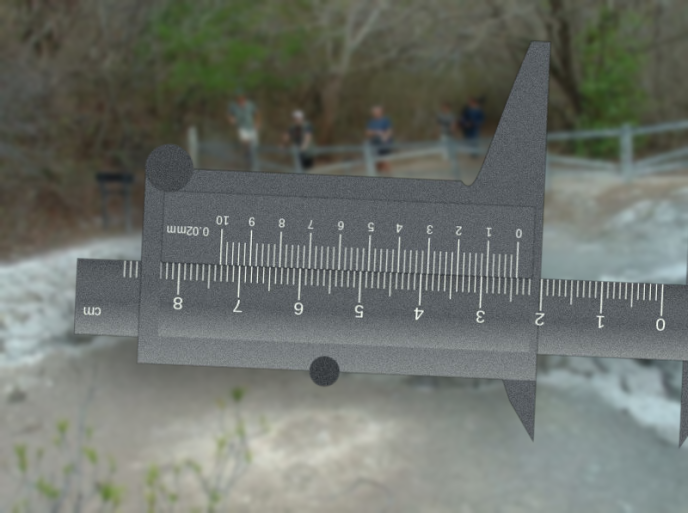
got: 24.2 mm
